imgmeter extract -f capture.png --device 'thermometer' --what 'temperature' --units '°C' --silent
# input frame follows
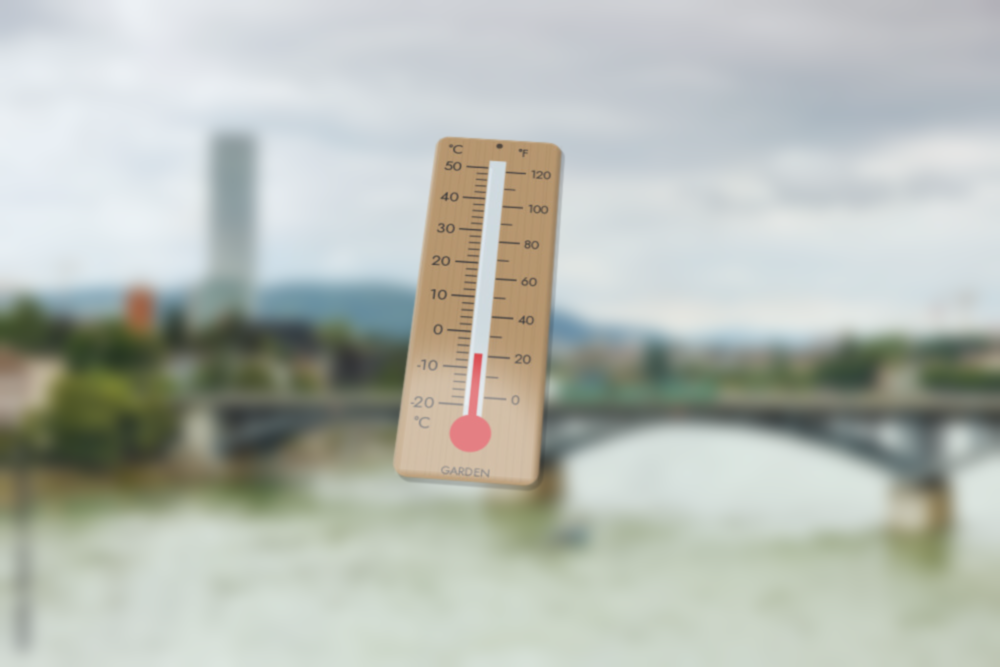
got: -6 °C
